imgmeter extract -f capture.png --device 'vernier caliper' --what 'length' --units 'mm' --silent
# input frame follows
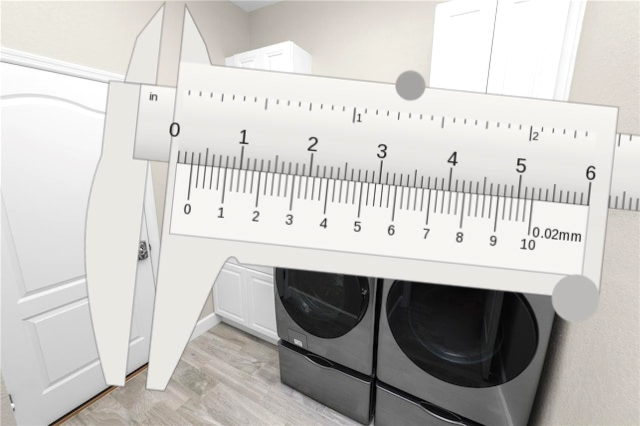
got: 3.0 mm
